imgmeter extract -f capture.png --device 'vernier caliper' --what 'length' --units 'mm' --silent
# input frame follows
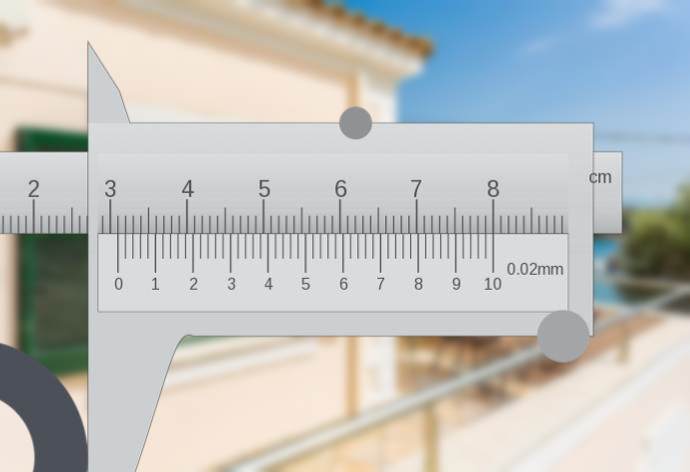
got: 31.0 mm
